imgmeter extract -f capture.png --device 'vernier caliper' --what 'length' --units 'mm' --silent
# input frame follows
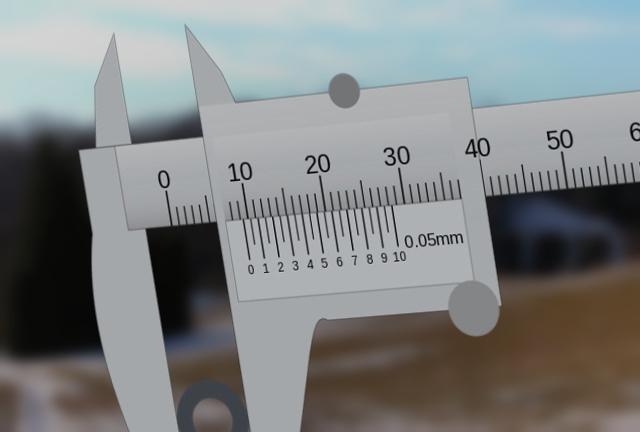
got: 9.4 mm
